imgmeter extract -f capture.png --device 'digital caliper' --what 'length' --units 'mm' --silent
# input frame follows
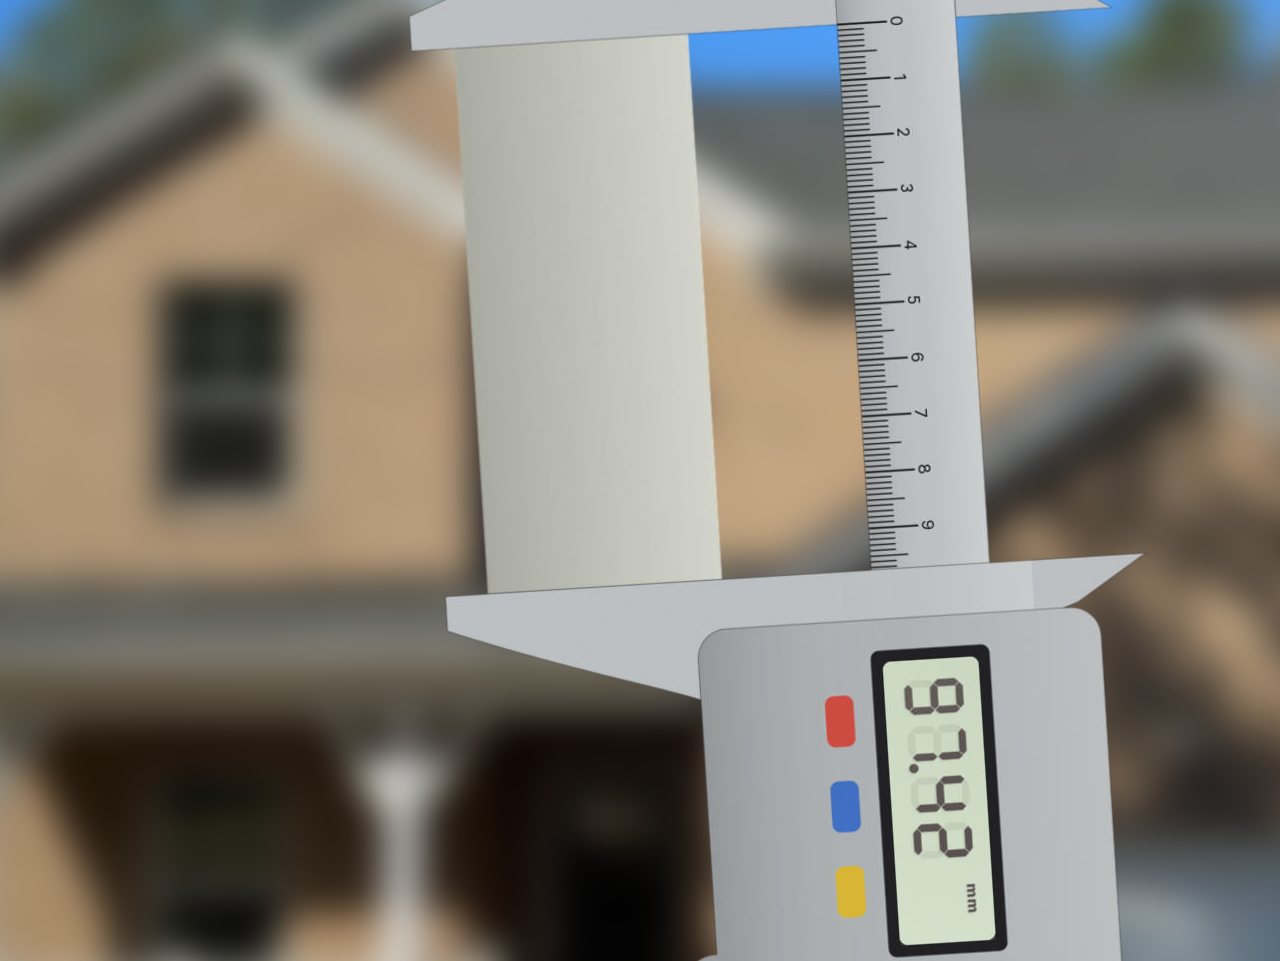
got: 97.42 mm
